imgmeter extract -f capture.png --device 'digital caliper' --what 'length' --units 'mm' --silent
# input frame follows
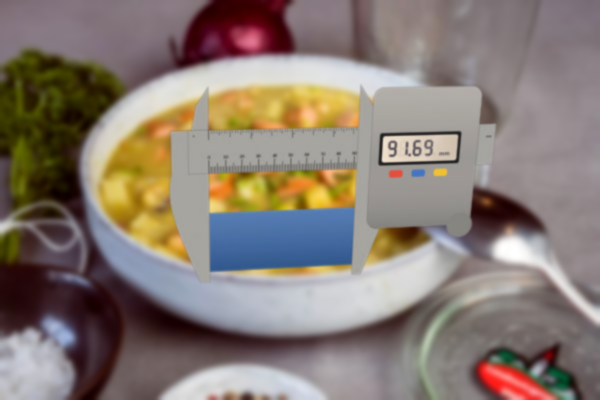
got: 91.69 mm
